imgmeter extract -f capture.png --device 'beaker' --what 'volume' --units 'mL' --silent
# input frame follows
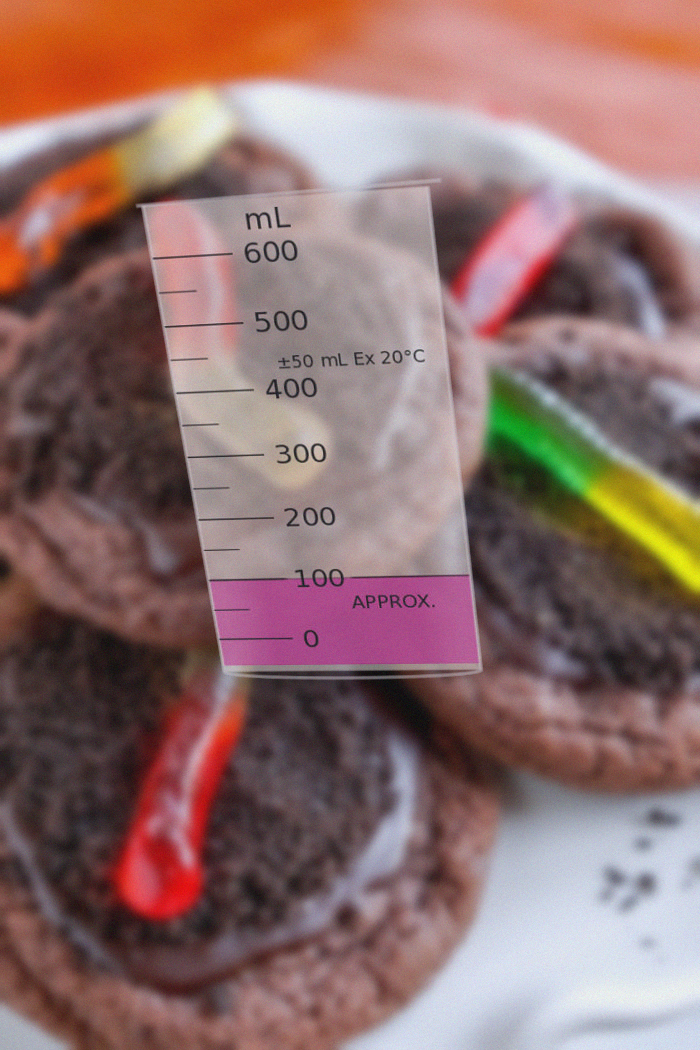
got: 100 mL
